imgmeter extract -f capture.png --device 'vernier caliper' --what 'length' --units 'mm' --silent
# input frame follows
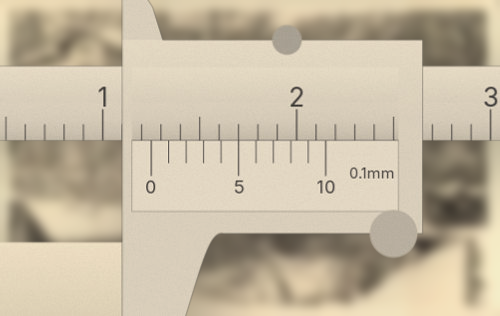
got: 12.5 mm
